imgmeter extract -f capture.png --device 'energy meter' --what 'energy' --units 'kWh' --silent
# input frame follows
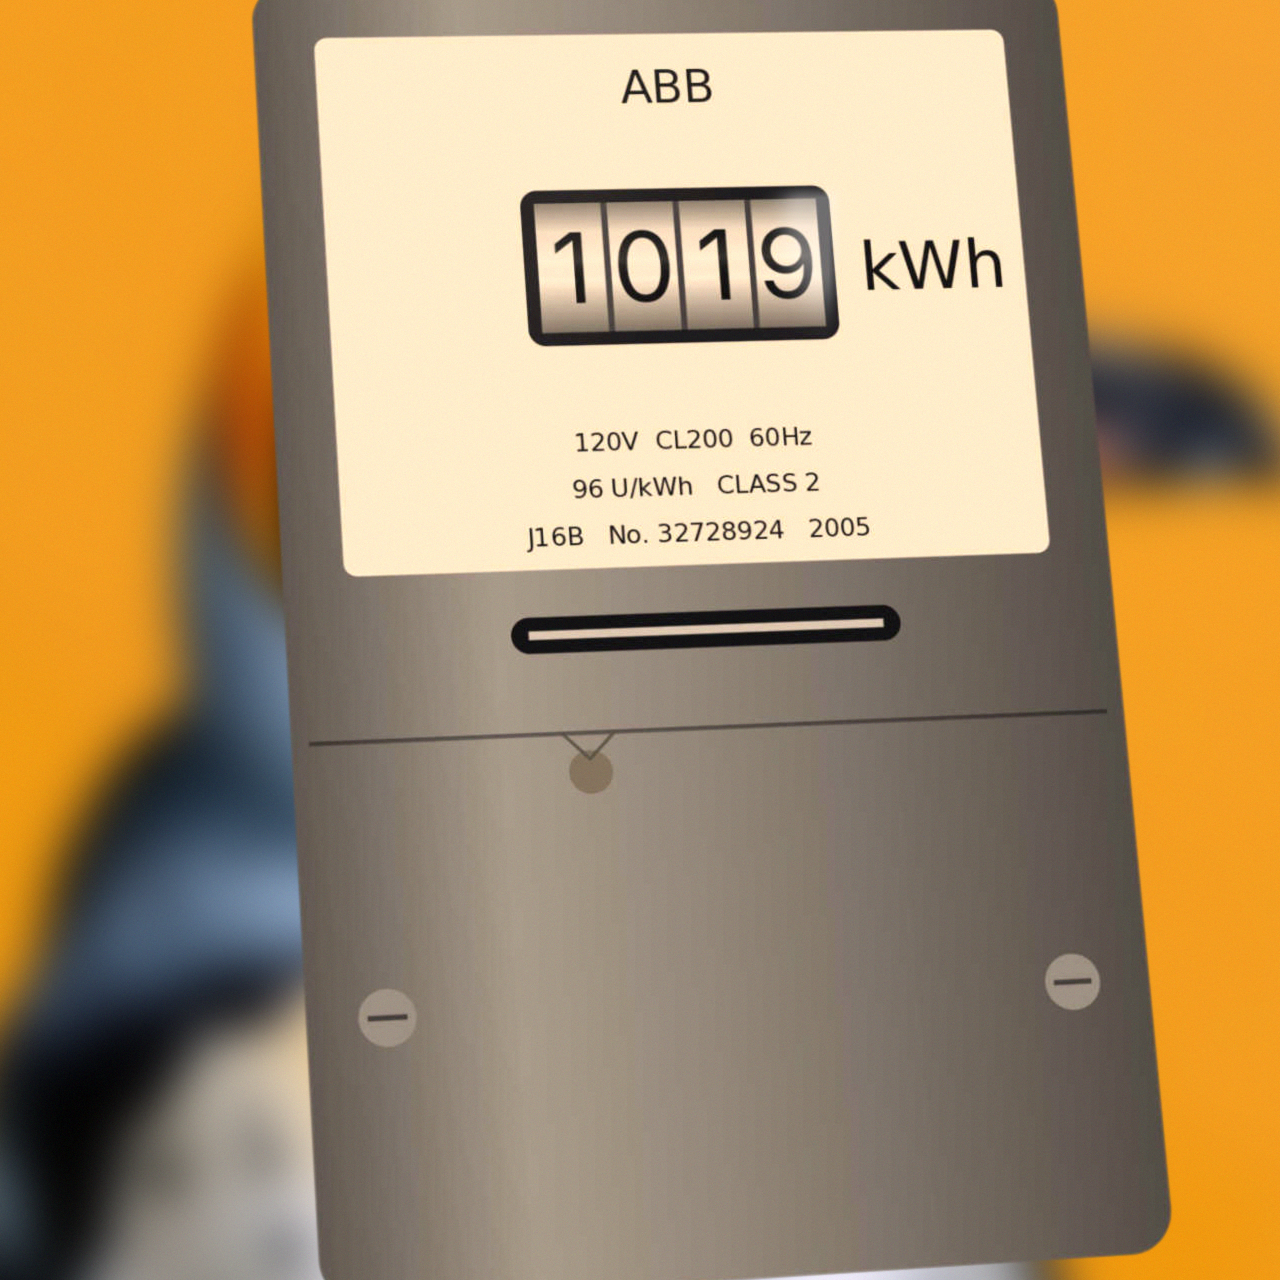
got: 1019 kWh
